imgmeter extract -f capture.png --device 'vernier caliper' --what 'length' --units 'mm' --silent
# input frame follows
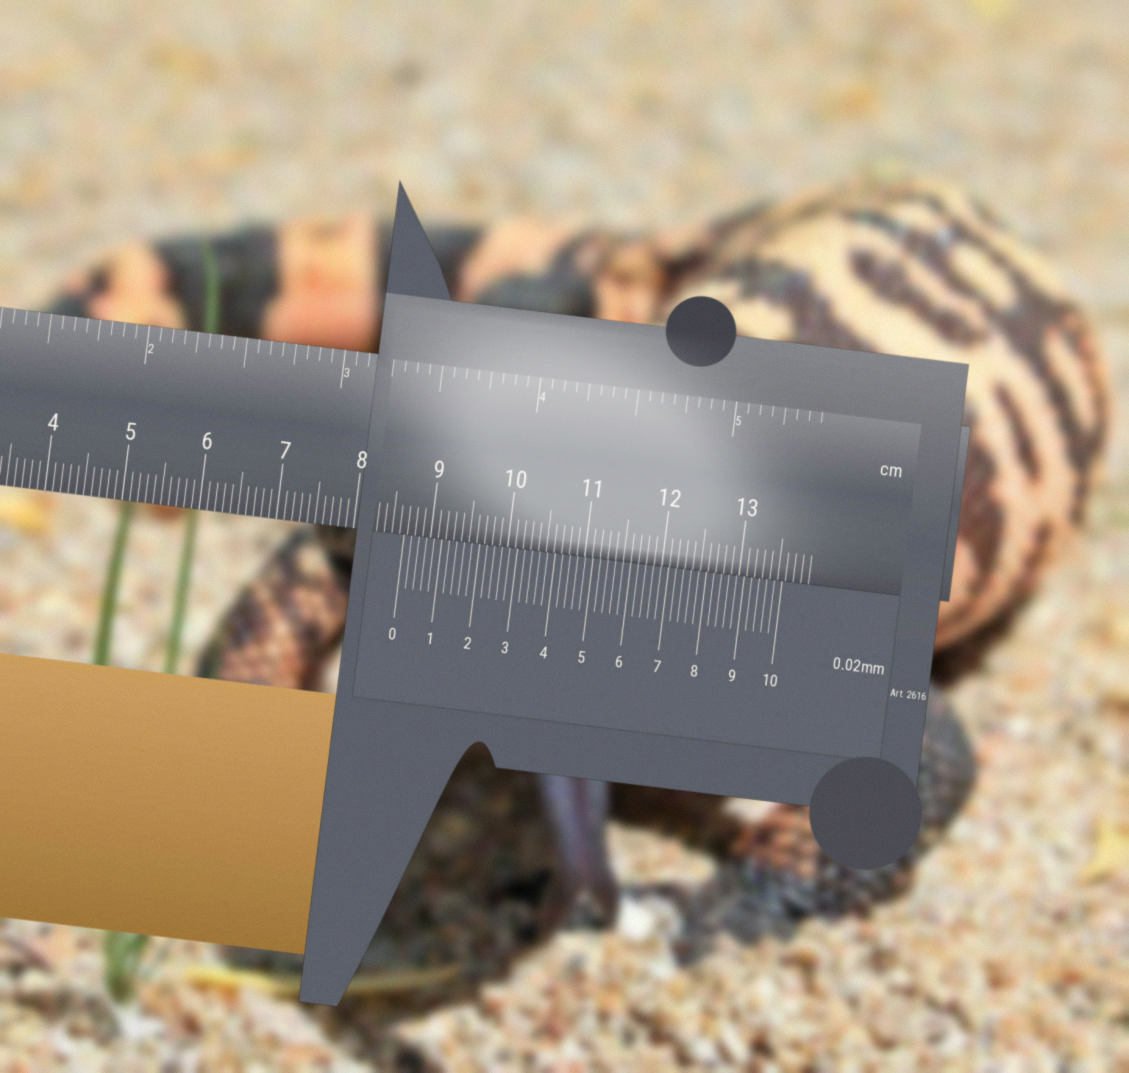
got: 86.6 mm
